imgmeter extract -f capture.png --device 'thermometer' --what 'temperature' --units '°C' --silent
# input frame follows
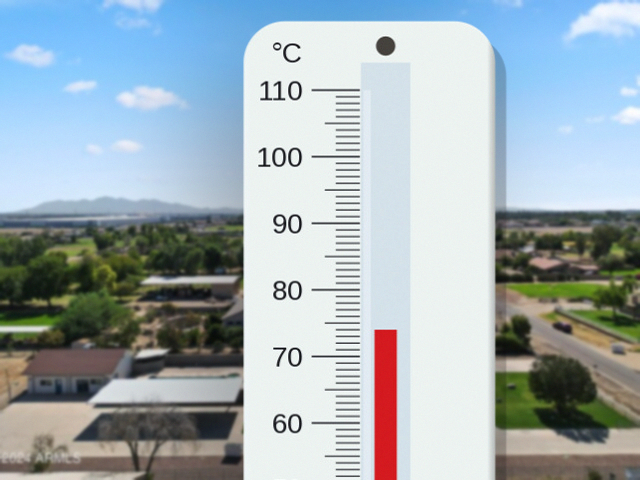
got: 74 °C
